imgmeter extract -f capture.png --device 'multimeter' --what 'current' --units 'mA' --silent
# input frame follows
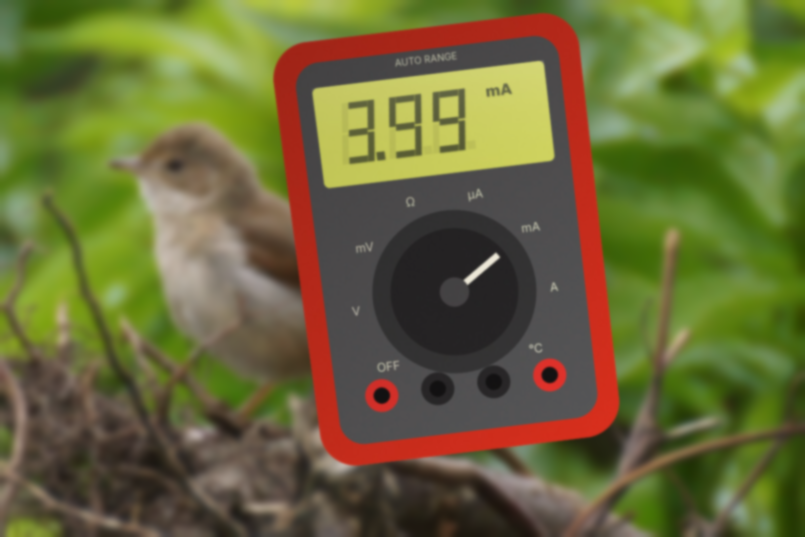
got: 3.99 mA
